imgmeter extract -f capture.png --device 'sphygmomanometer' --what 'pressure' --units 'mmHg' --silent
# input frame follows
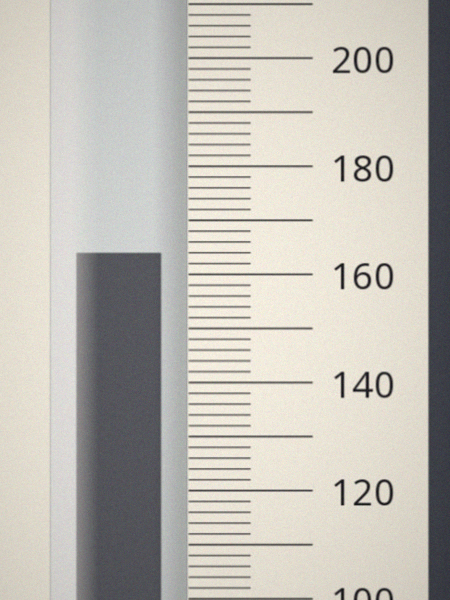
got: 164 mmHg
